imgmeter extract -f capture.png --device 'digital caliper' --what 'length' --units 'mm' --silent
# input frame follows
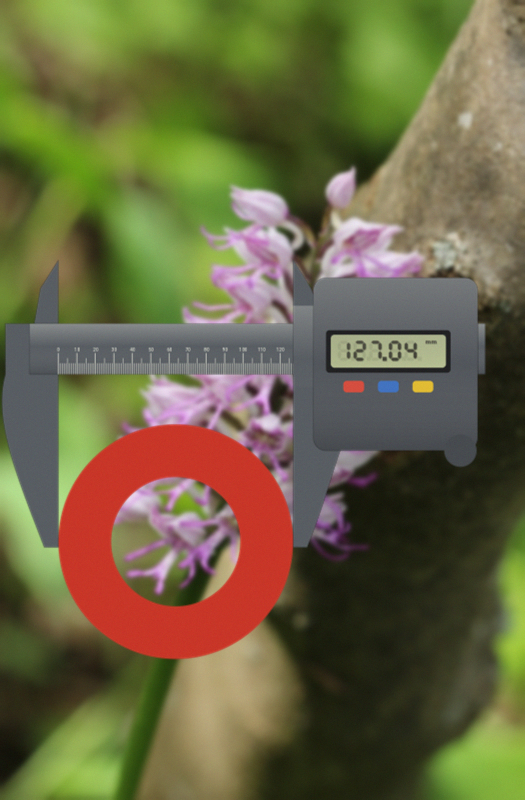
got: 127.04 mm
